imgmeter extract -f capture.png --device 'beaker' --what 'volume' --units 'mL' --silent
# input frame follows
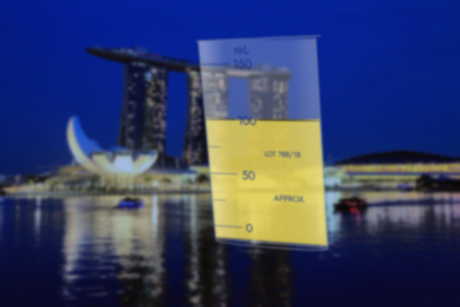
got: 100 mL
